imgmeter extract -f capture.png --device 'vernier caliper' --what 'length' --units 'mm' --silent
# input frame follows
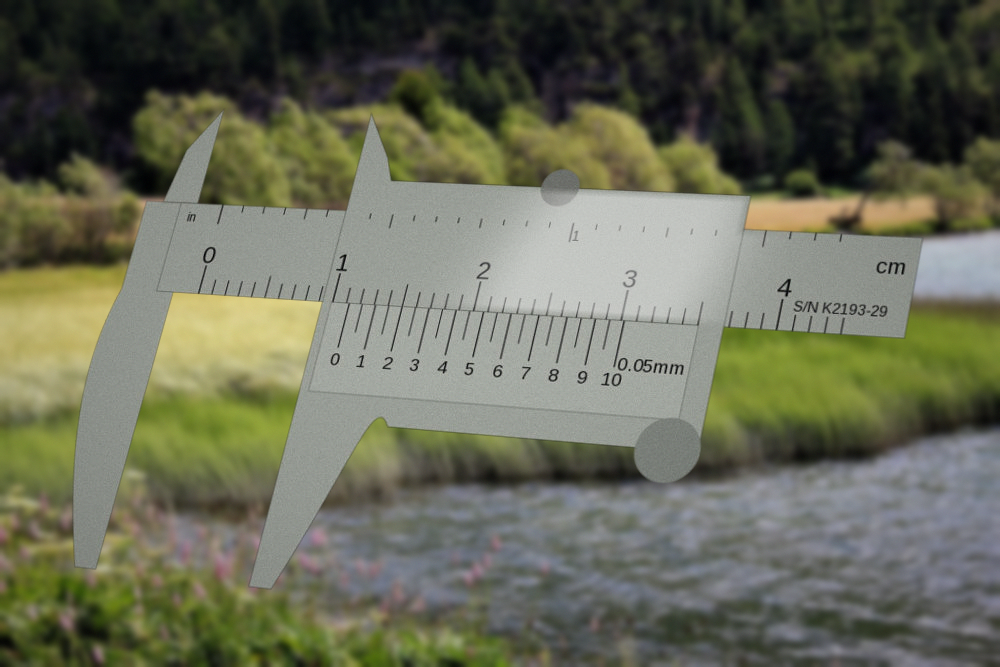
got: 11.2 mm
